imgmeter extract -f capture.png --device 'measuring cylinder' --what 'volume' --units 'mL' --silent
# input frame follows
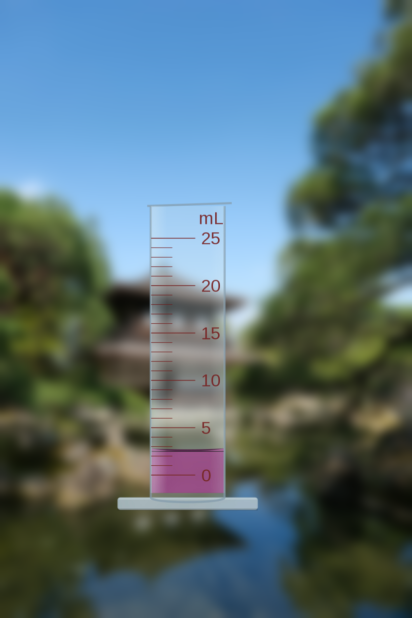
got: 2.5 mL
